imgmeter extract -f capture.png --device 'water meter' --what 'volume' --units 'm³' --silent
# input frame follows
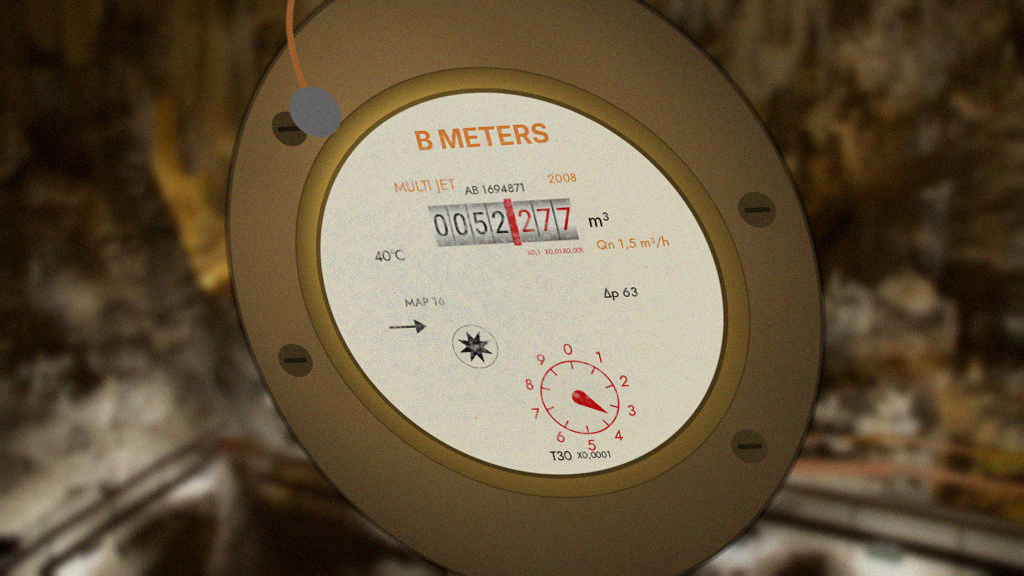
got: 52.2773 m³
